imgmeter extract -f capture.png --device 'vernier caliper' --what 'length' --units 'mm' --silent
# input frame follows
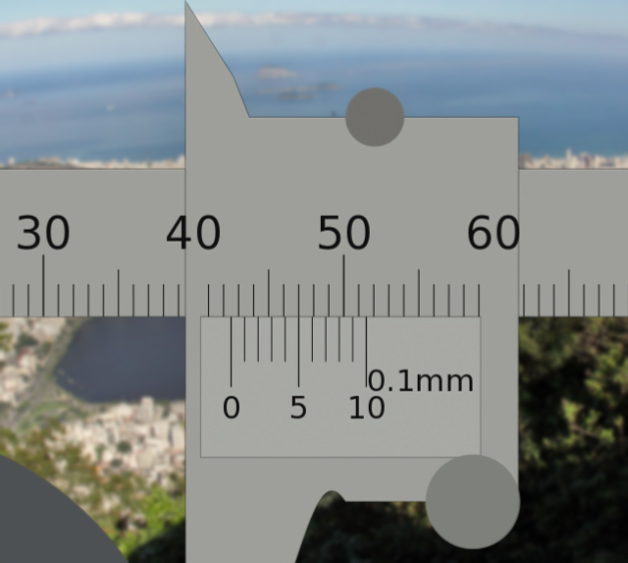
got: 42.5 mm
